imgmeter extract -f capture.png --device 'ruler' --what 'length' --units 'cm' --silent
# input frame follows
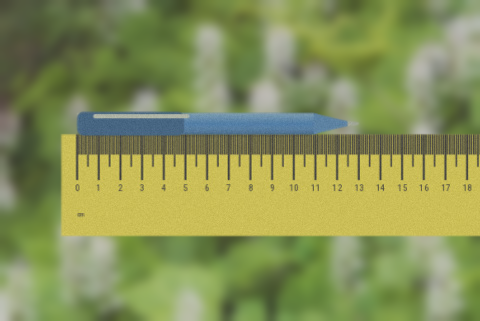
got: 13 cm
